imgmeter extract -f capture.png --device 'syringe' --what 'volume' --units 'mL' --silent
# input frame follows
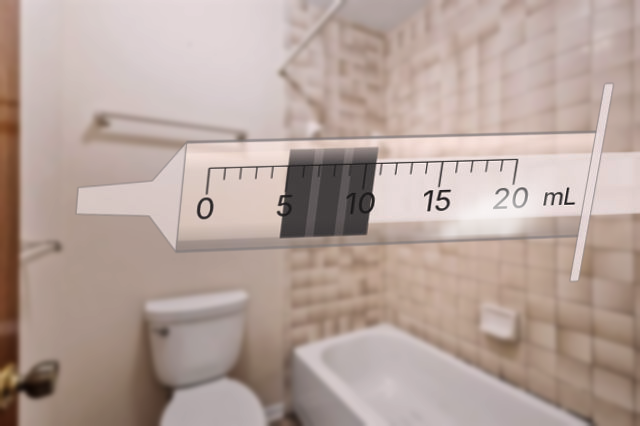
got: 5 mL
